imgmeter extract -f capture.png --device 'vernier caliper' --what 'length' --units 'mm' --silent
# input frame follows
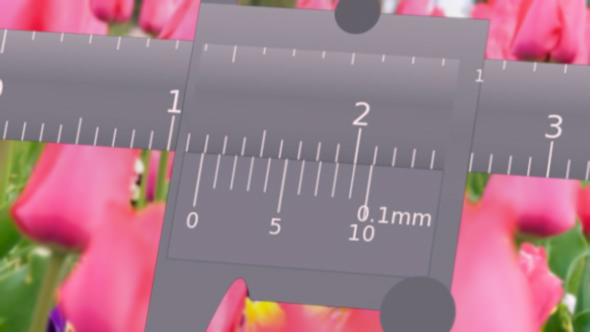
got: 11.9 mm
